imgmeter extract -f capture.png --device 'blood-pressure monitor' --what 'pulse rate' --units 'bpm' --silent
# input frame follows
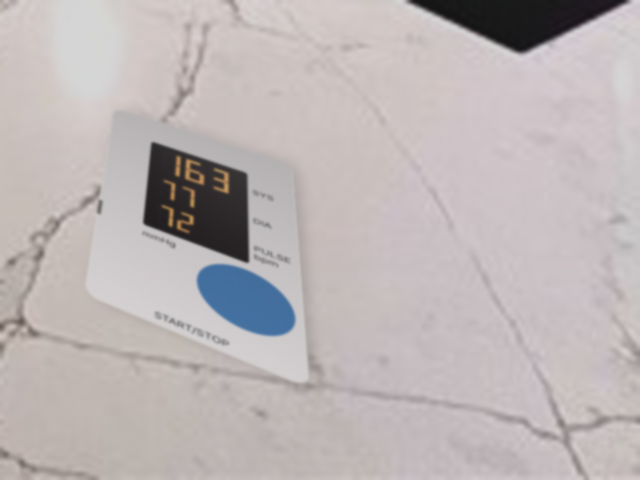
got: 72 bpm
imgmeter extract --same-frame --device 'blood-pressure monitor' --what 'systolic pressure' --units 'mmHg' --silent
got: 163 mmHg
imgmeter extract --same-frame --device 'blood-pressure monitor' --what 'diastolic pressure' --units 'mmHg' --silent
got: 77 mmHg
